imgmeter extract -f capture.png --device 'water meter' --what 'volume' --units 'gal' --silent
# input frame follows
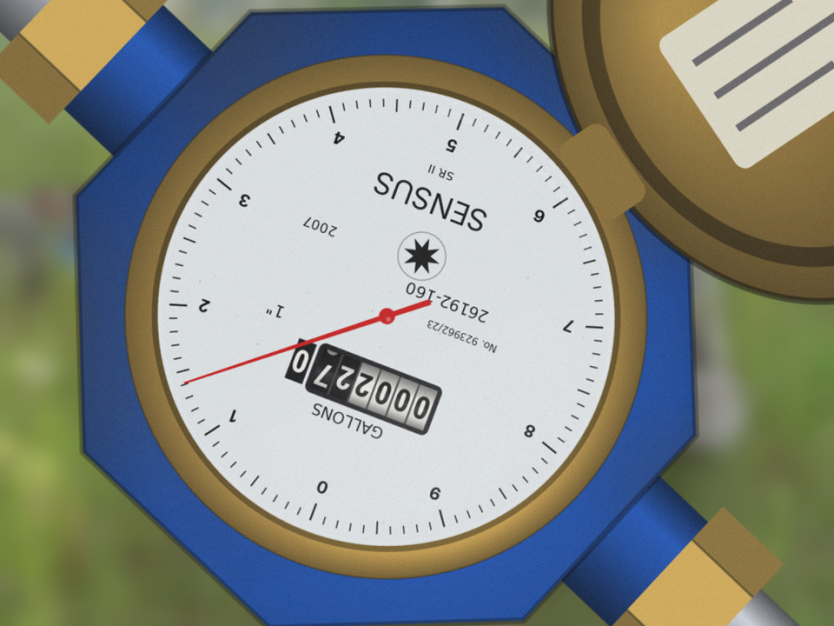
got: 2271.4 gal
